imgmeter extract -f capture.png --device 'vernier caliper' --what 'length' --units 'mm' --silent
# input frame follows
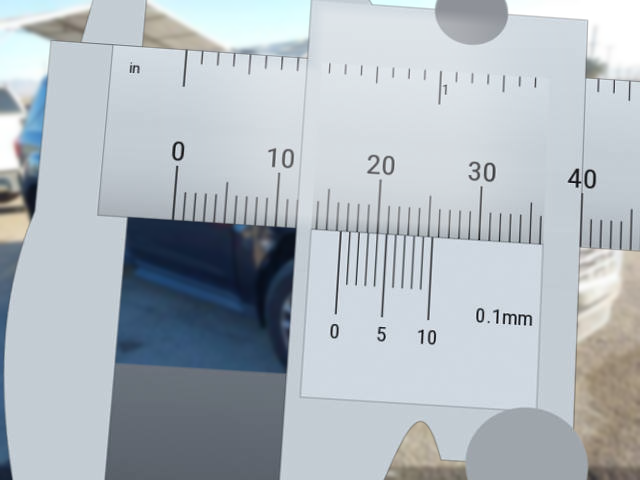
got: 16.4 mm
